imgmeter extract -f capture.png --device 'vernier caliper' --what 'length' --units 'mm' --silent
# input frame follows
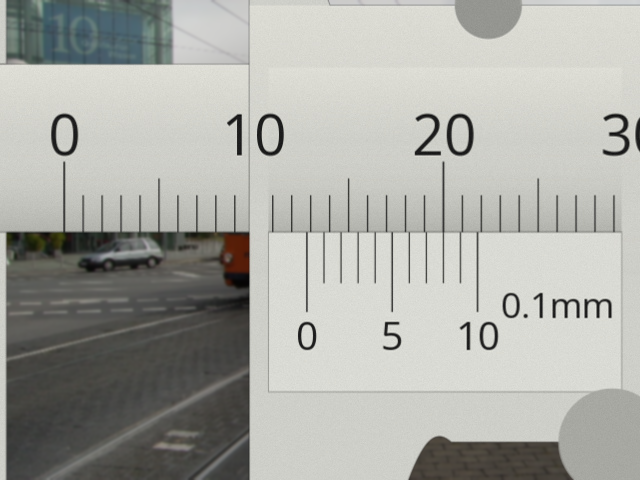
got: 12.8 mm
